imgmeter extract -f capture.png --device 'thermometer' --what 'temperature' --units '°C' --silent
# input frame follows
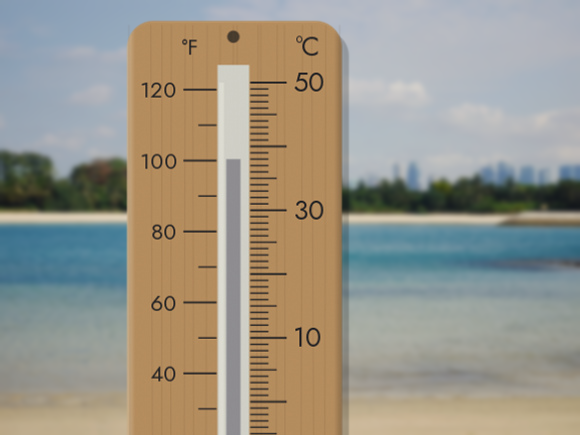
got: 38 °C
